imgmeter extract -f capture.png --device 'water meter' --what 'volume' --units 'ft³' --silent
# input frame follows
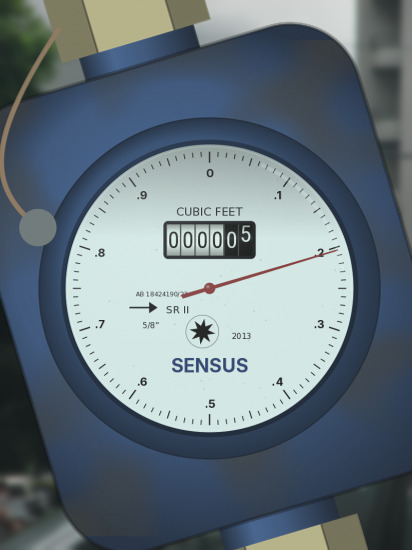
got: 5.20 ft³
